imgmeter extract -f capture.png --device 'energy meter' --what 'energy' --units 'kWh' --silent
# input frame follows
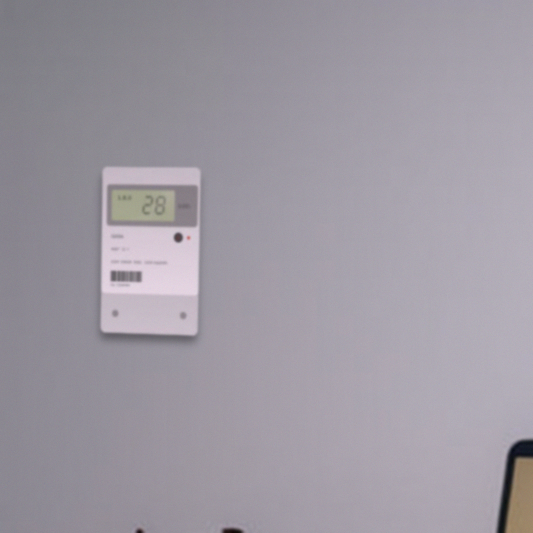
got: 28 kWh
